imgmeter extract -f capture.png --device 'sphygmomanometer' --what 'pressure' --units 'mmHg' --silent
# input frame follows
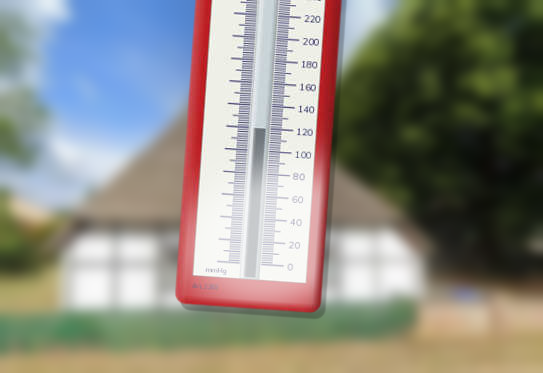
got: 120 mmHg
